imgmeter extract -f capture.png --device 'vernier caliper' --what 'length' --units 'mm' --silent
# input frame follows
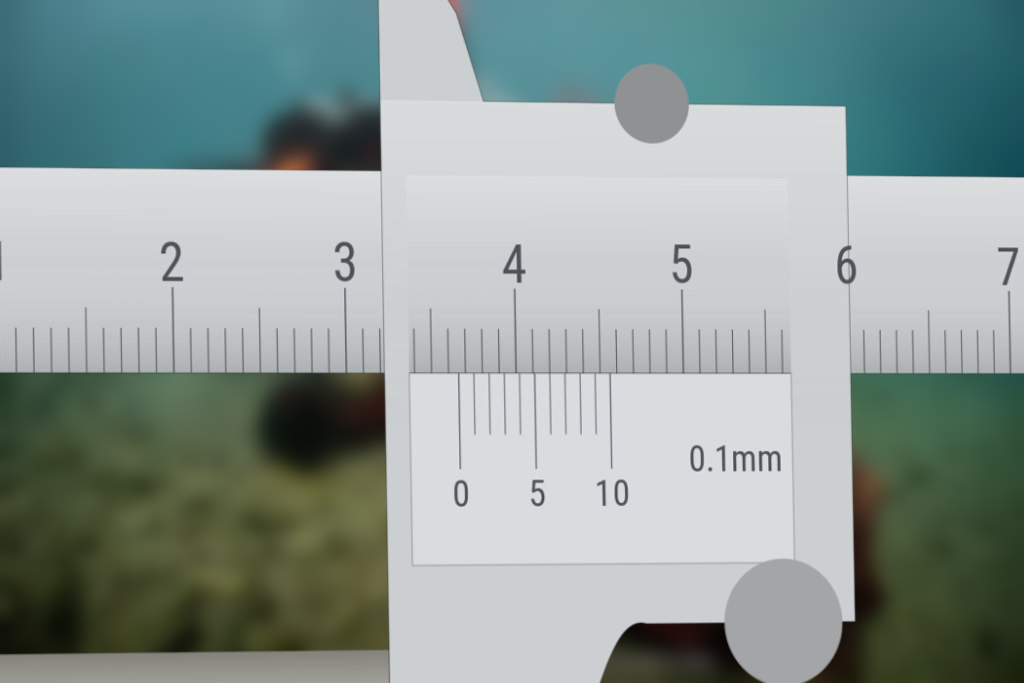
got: 36.6 mm
